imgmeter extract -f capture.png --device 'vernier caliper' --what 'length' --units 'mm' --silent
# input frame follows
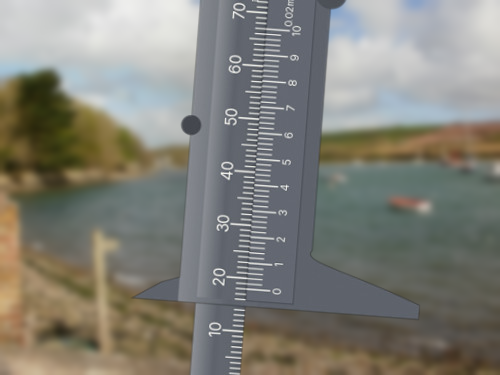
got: 18.0 mm
